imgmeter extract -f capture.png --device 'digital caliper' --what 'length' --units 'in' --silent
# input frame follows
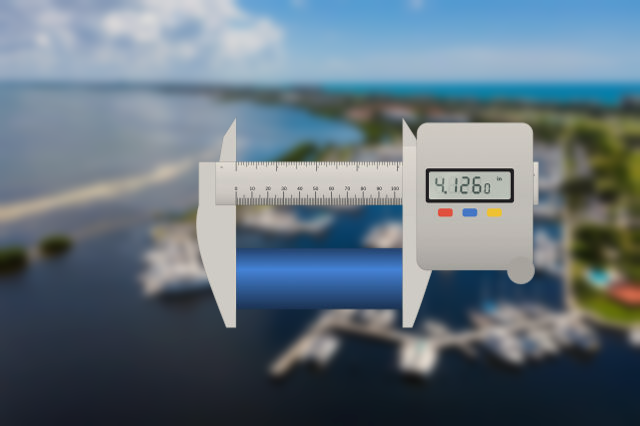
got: 4.1260 in
